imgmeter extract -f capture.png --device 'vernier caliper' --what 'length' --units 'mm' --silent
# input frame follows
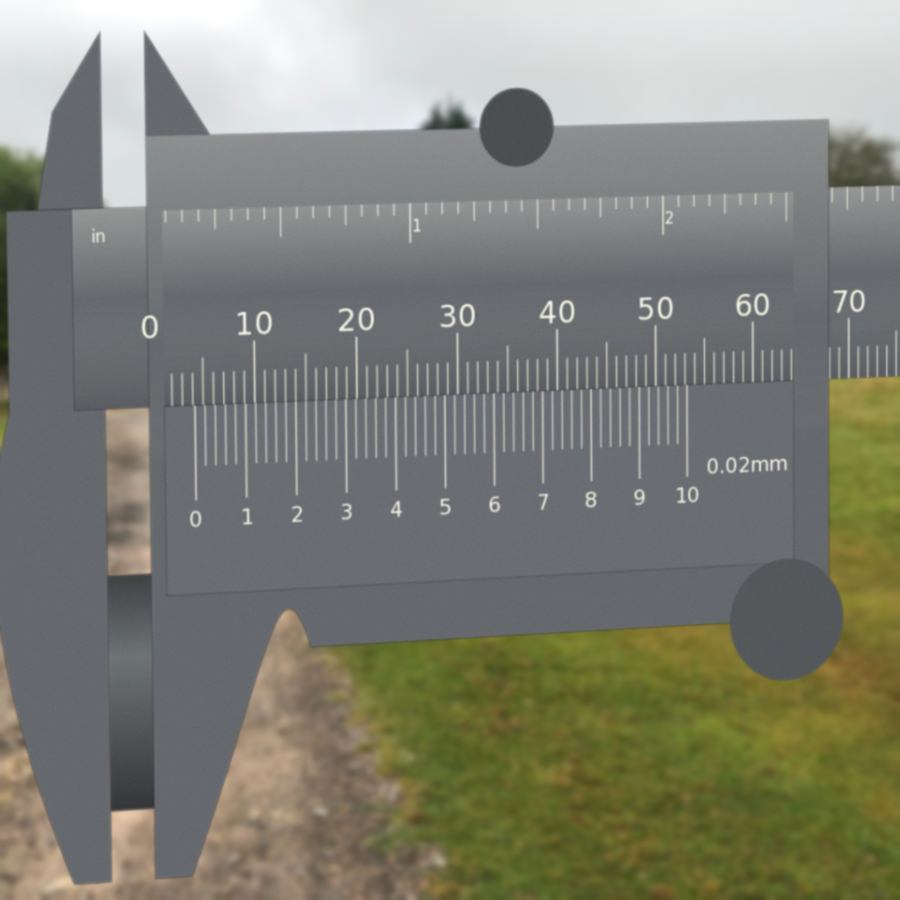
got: 4.2 mm
